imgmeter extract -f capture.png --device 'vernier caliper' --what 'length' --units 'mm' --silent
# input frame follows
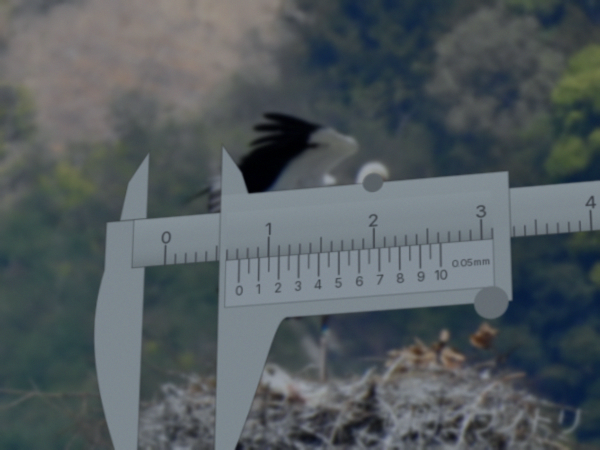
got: 7.2 mm
